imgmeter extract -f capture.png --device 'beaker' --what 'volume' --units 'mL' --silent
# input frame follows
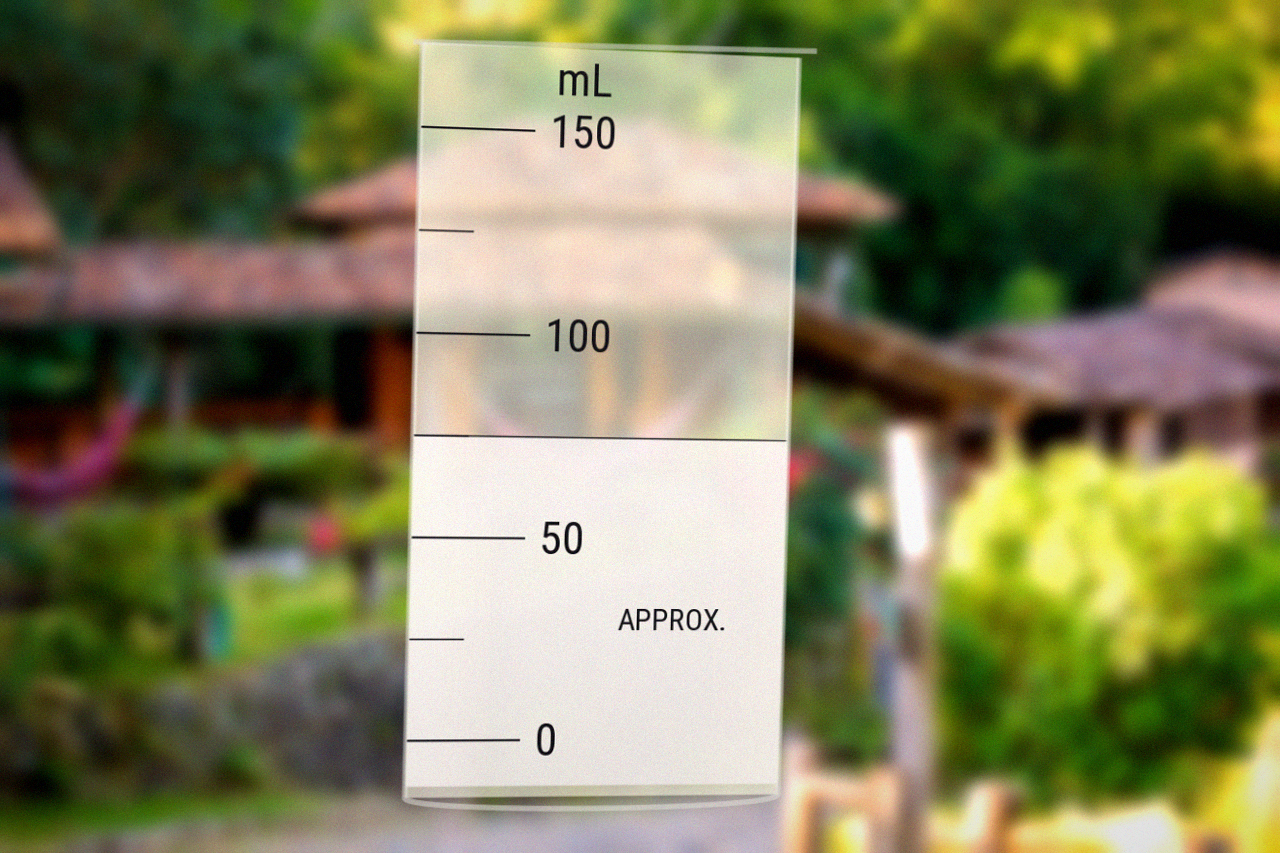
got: 75 mL
